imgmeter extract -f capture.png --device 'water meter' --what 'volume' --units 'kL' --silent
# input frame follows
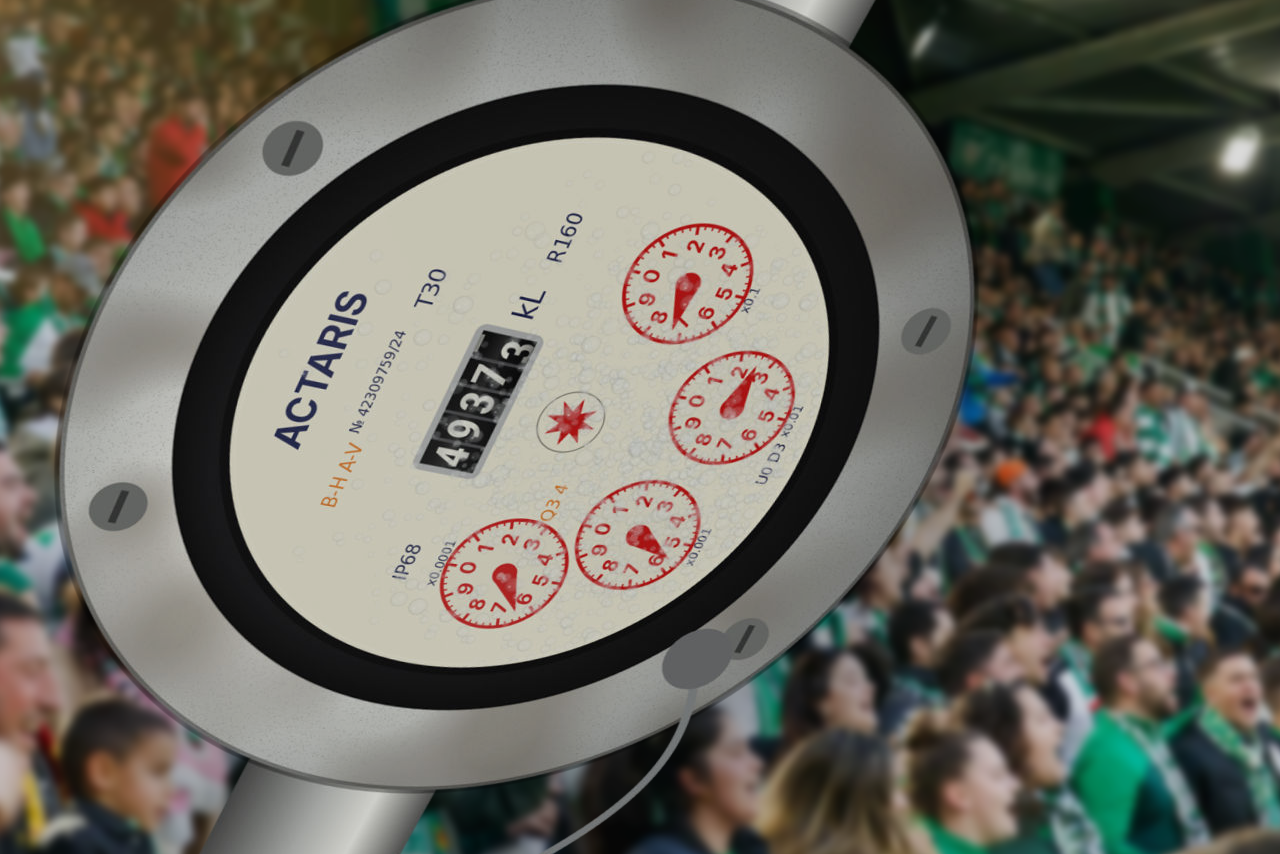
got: 49372.7256 kL
